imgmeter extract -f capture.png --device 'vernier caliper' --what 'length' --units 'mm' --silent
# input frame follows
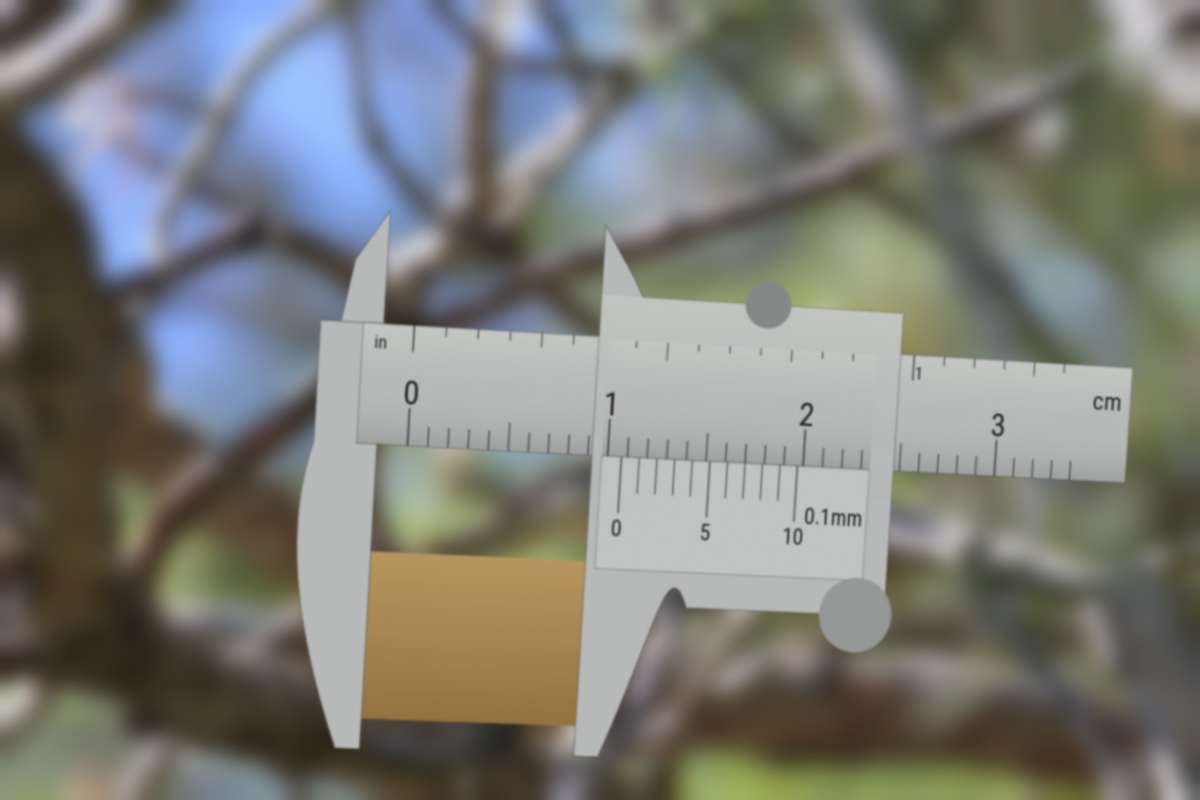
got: 10.7 mm
